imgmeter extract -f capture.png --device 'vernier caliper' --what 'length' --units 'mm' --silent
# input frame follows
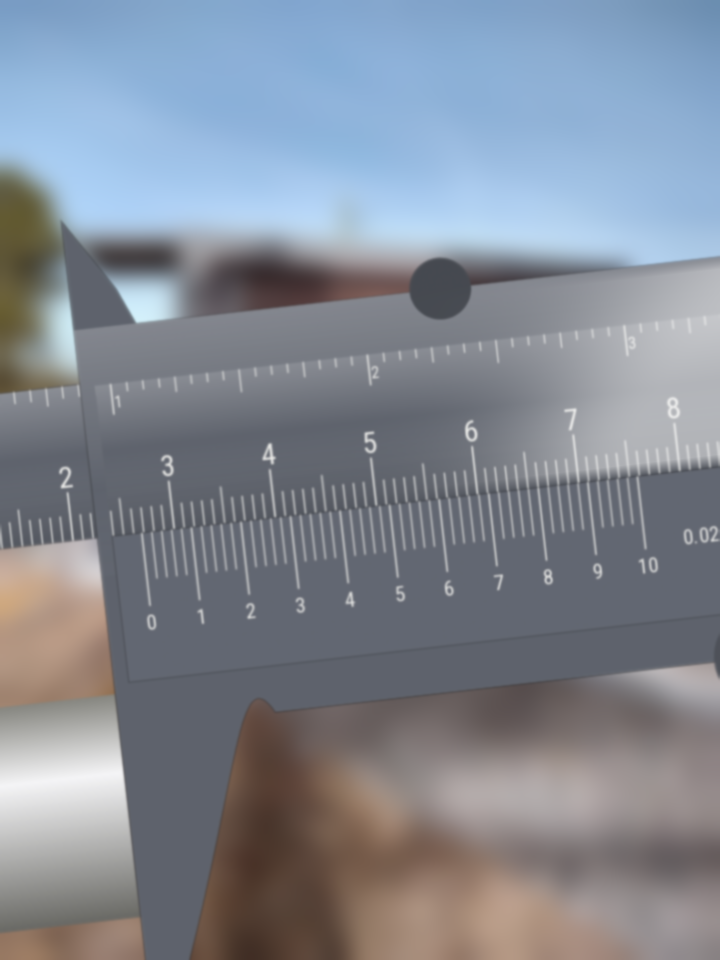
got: 26.8 mm
